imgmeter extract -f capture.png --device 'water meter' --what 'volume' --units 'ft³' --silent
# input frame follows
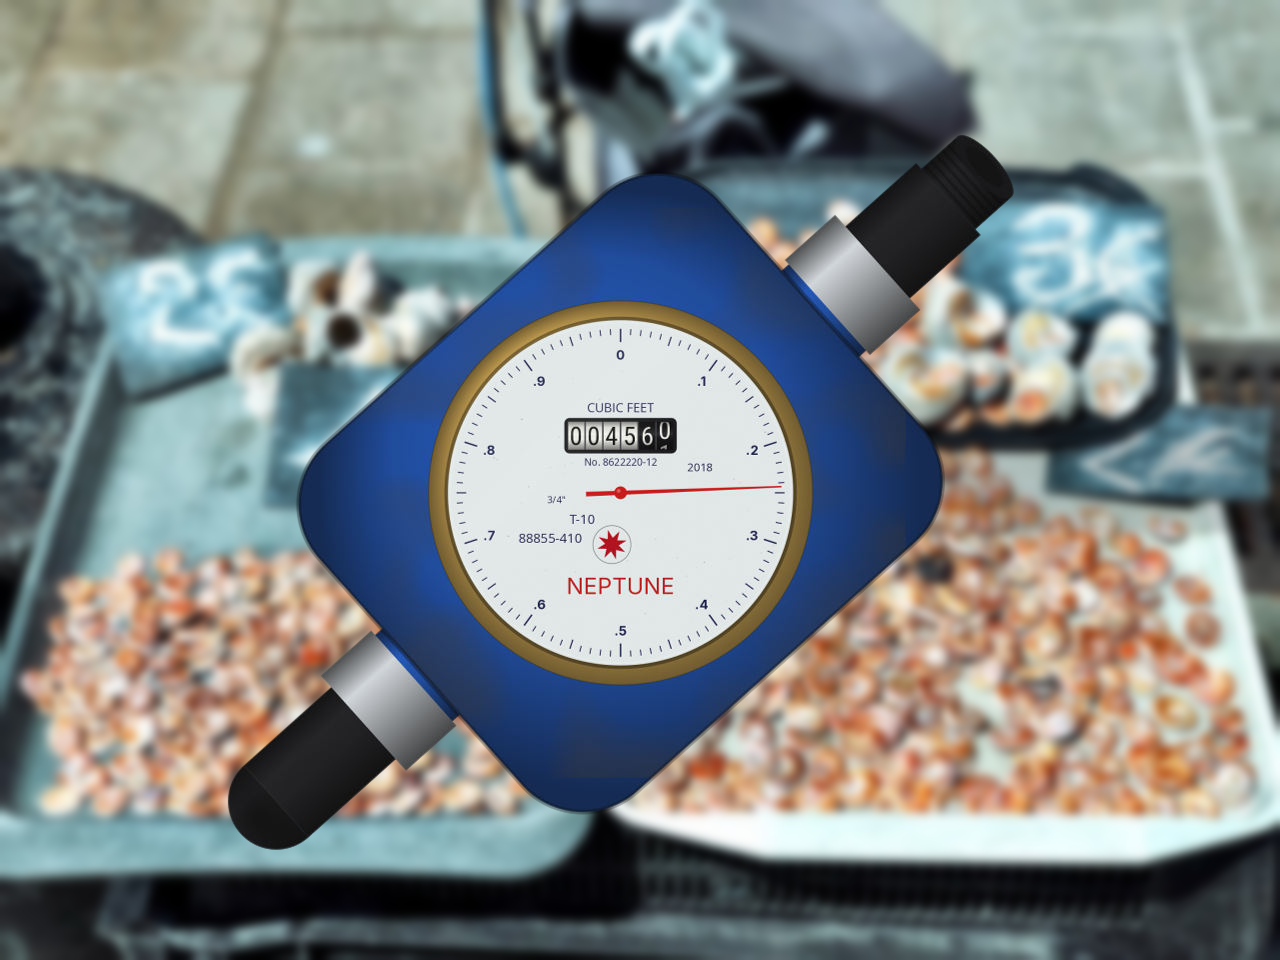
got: 4560.24 ft³
